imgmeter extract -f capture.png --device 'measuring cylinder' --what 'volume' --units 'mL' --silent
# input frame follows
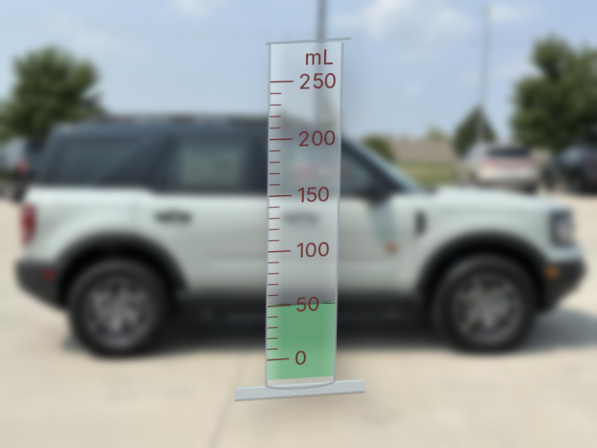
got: 50 mL
